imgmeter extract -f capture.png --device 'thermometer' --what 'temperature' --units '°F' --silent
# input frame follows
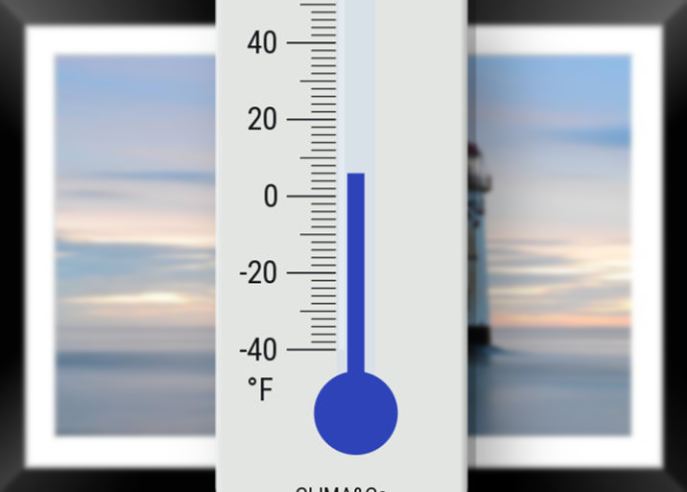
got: 6 °F
